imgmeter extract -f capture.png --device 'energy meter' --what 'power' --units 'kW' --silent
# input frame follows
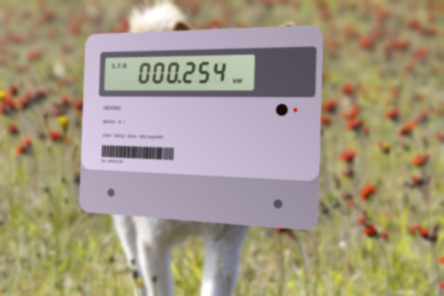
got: 0.254 kW
